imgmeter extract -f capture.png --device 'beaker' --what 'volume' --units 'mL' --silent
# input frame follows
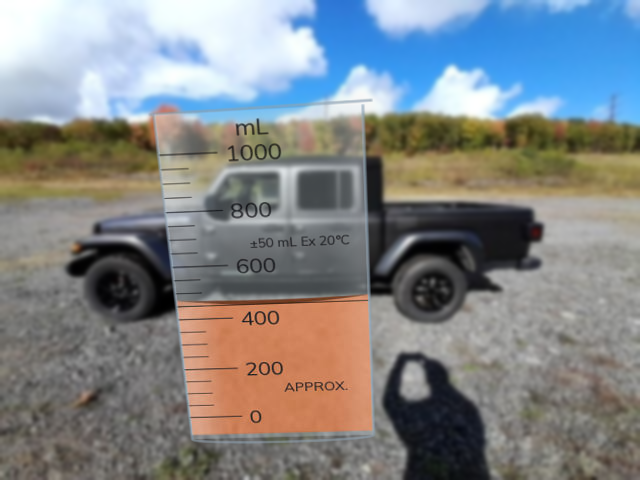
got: 450 mL
